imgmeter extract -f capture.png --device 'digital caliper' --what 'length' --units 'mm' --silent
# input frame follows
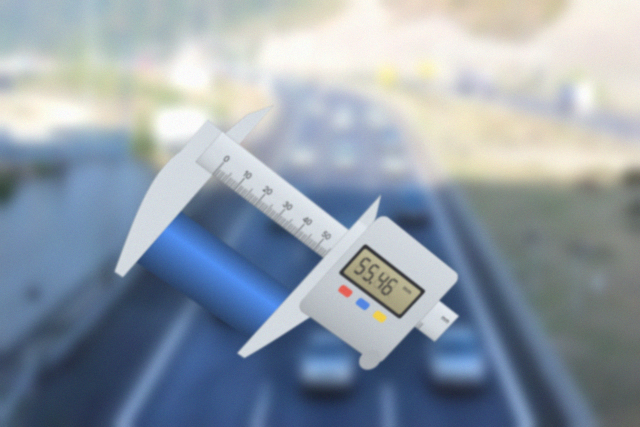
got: 55.46 mm
